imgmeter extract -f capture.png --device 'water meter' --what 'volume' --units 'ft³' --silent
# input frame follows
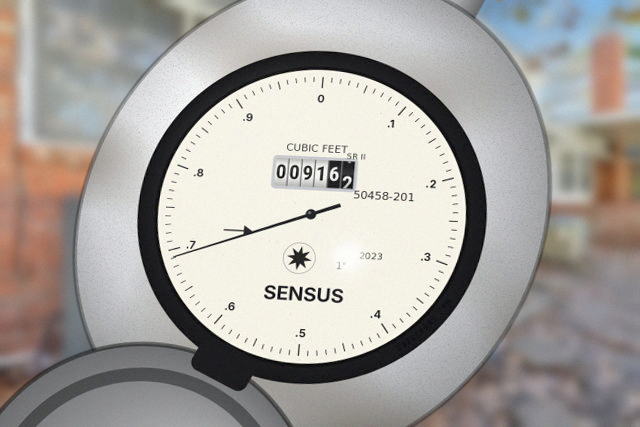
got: 9161.69 ft³
